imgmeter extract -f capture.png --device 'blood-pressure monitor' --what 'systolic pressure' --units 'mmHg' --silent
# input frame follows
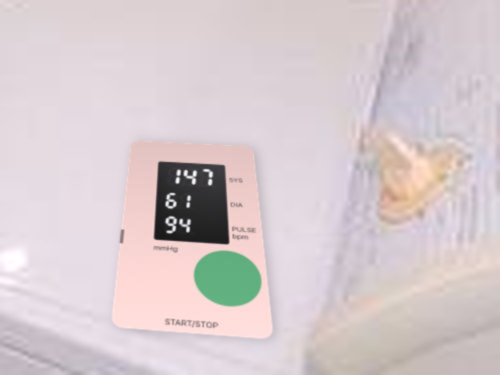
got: 147 mmHg
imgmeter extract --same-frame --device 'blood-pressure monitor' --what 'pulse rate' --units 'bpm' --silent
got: 94 bpm
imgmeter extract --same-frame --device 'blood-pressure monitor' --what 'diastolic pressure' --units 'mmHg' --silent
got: 61 mmHg
